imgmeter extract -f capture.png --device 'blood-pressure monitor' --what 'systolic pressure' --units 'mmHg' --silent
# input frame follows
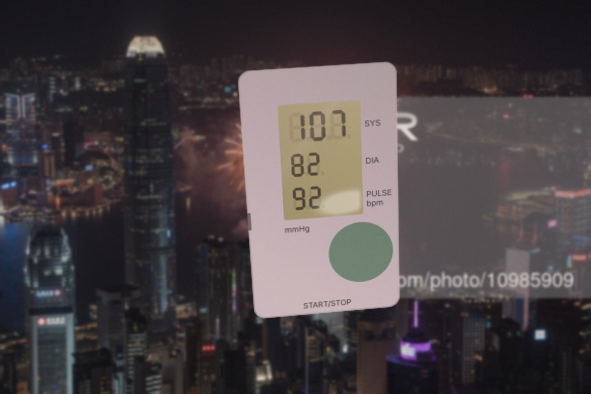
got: 107 mmHg
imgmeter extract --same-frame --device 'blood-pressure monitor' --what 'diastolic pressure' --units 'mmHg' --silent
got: 82 mmHg
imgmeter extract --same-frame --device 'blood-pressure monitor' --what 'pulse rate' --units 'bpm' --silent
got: 92 bpm
